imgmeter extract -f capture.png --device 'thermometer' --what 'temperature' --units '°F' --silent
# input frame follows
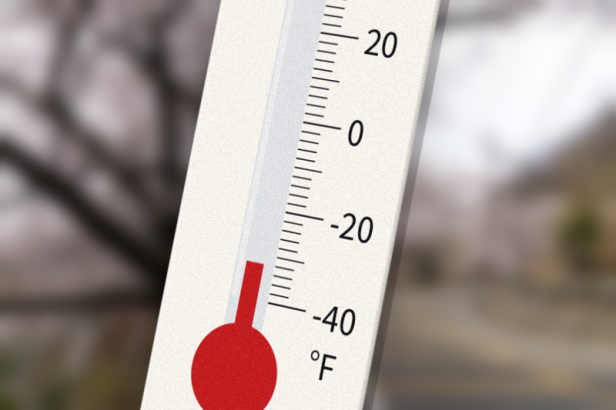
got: -32 °F
